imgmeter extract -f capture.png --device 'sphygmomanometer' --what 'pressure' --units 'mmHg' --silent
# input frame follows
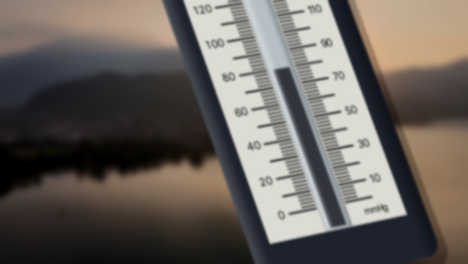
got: 80 mmHg
